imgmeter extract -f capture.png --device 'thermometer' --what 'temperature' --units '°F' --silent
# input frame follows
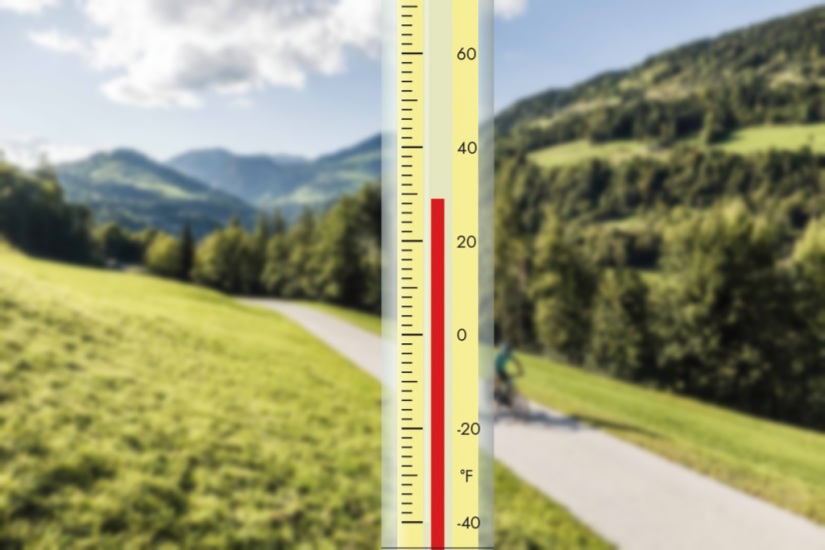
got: 29 °F
